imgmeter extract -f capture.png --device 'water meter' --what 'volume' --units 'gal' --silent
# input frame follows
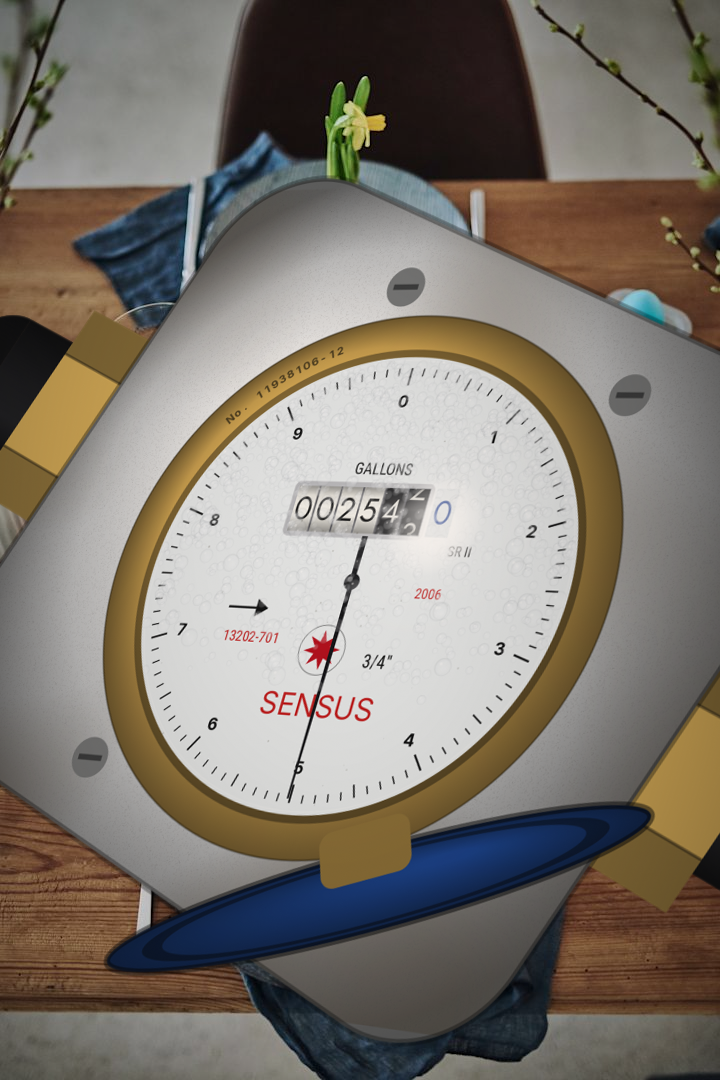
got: 25425.0 gal
